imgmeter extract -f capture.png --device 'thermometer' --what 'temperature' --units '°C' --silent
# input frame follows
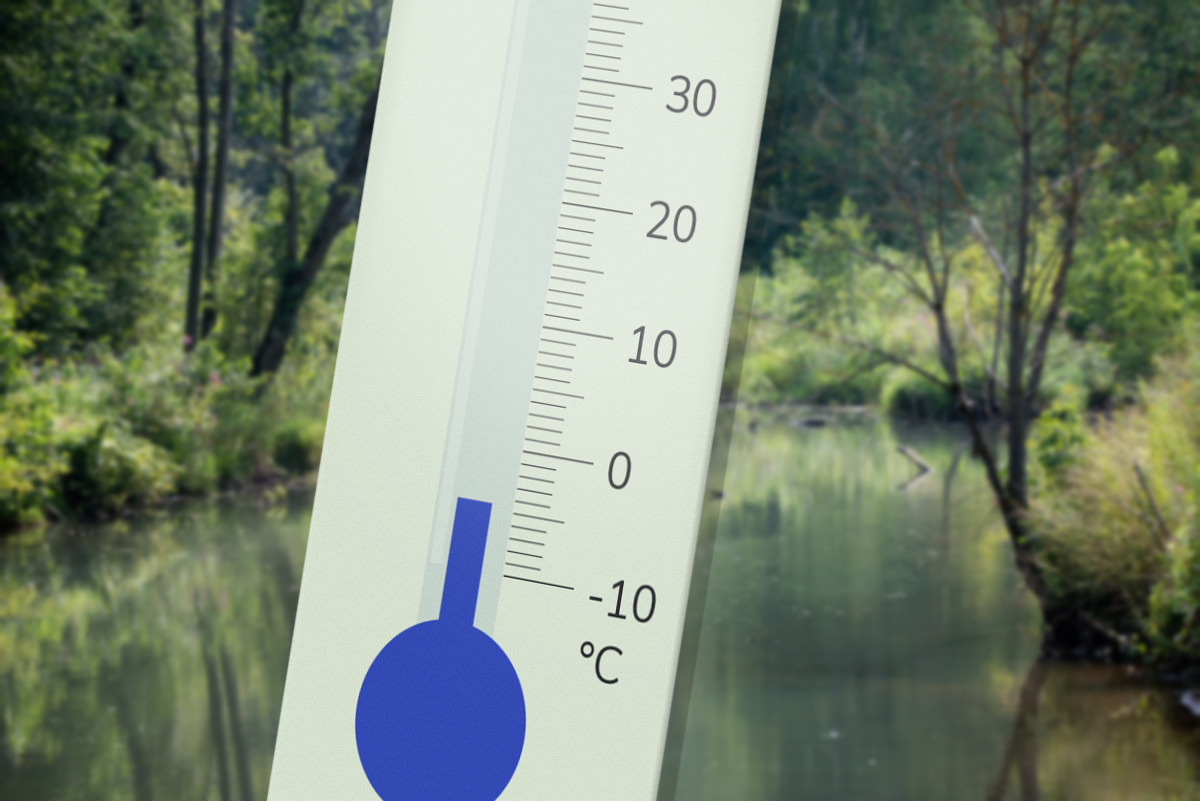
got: -4.5 °C
